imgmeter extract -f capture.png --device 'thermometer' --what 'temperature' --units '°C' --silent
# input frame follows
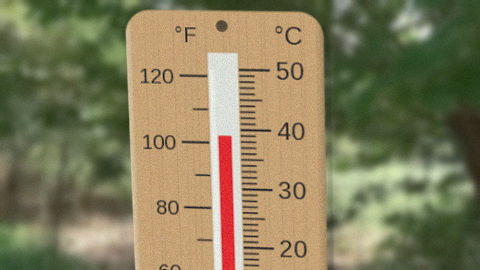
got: 39 °C
